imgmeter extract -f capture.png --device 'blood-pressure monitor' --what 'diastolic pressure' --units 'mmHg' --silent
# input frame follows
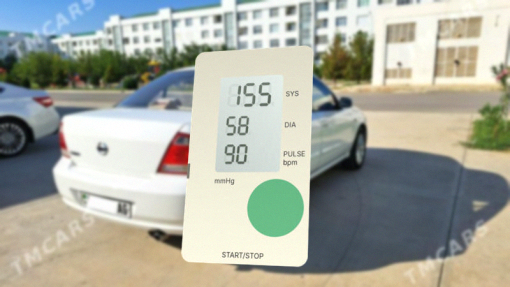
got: 58 mmHg
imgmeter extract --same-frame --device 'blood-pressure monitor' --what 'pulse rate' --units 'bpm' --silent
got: 90 bpm
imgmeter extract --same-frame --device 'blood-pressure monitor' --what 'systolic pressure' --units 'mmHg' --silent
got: 155 mmHg
